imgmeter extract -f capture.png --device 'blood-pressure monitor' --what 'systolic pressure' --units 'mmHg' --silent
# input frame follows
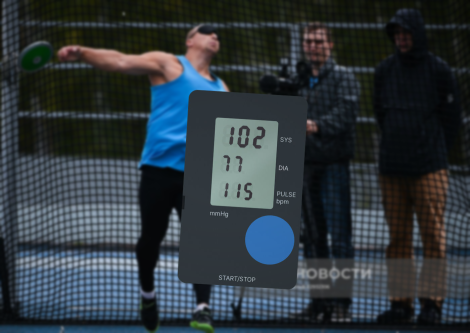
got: 102 mmHg
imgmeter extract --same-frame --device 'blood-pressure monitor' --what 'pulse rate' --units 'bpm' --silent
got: 115 bpm
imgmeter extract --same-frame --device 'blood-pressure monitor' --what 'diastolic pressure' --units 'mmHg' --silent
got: 77 mmHg
